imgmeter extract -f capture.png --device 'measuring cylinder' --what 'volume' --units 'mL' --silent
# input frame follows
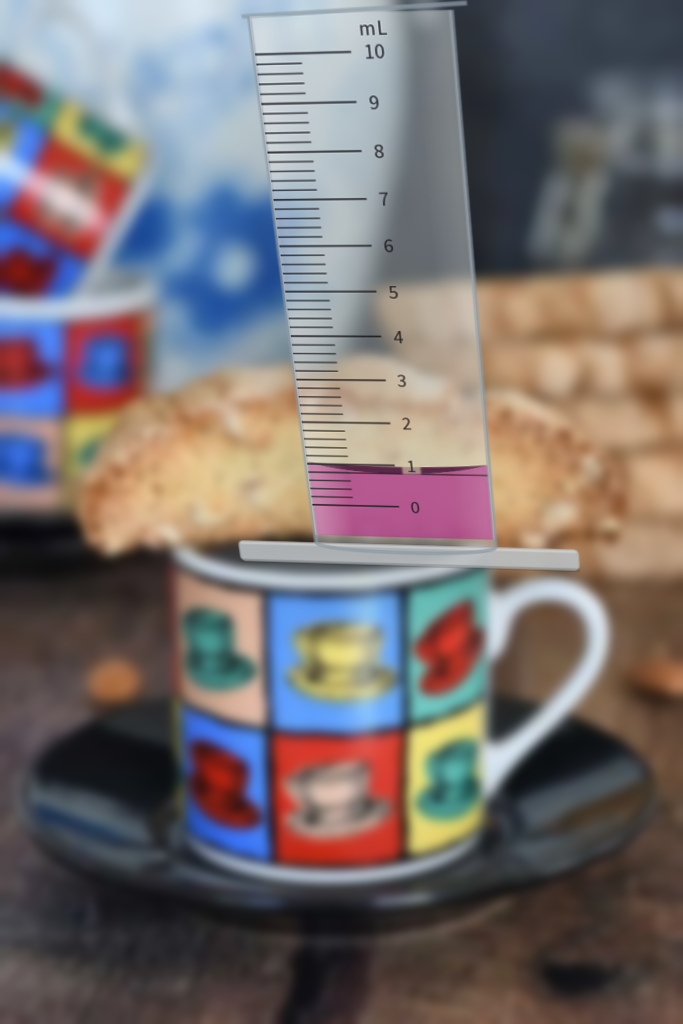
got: 0.8 mL
